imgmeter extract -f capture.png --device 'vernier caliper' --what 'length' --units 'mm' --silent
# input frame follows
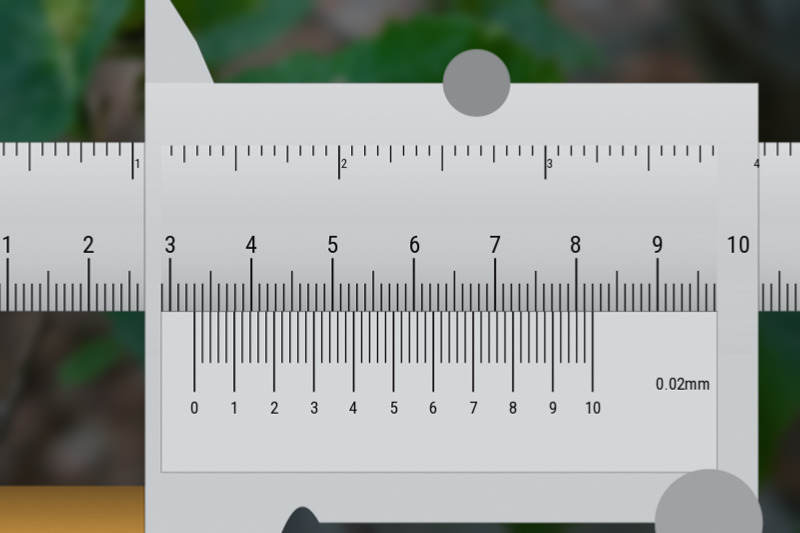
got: 33.0 mm
